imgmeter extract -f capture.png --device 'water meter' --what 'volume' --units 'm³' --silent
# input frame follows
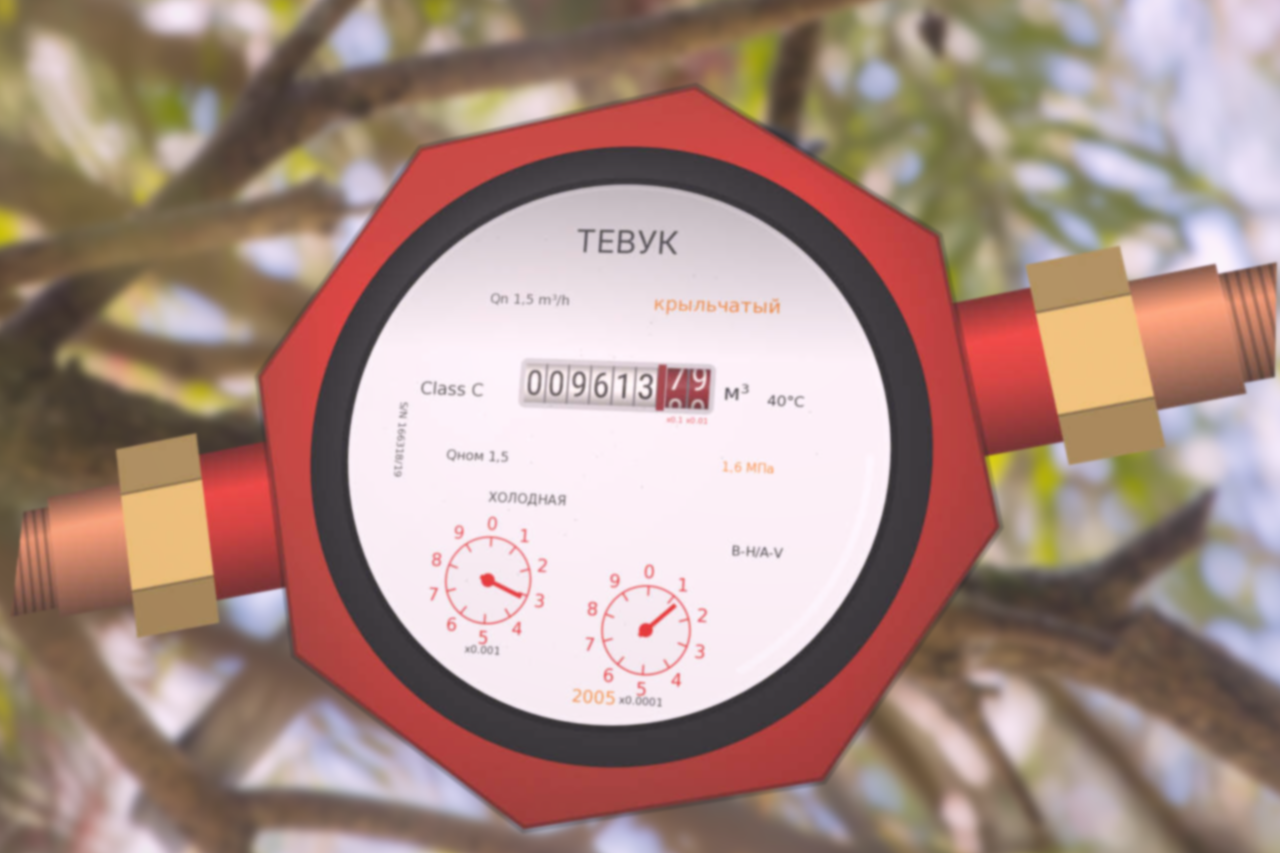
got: 9613.7931 m³
